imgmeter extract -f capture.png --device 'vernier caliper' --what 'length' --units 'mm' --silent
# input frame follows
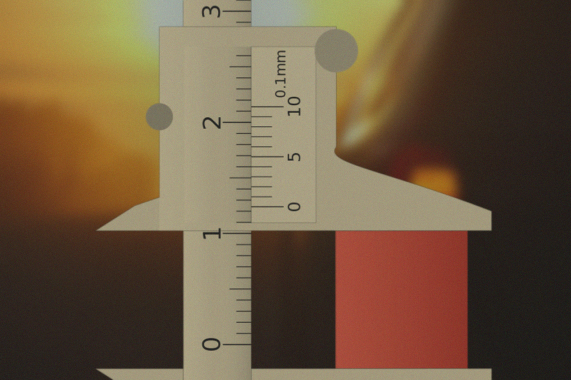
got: 12.4 mm
